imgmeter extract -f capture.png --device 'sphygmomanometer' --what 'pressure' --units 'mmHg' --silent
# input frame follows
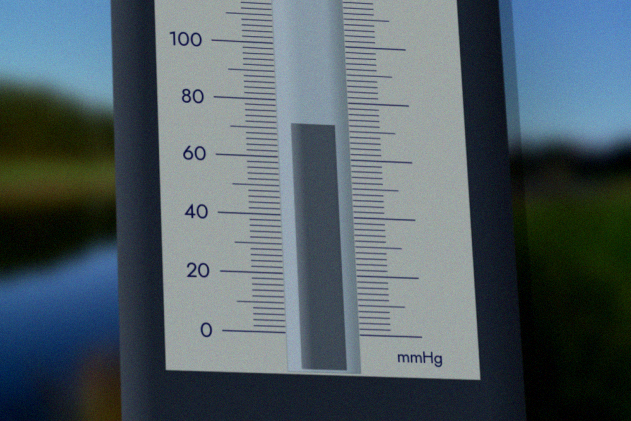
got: 72 mmHg
